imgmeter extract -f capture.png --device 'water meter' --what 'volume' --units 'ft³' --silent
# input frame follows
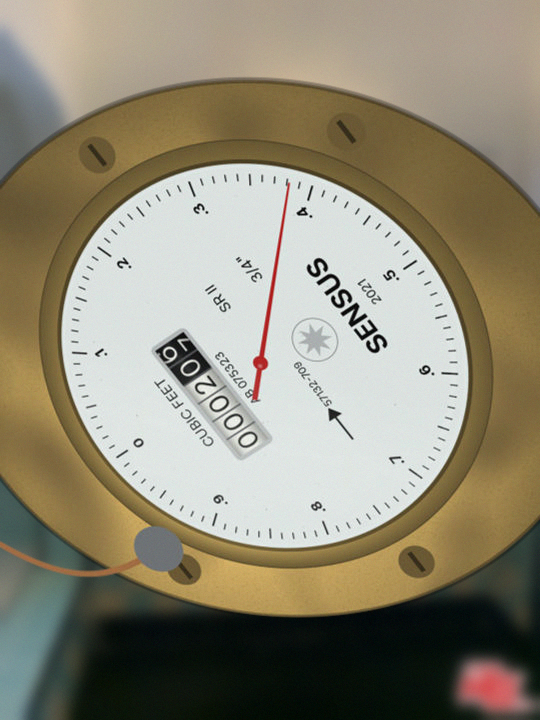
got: 206.38 ft³
